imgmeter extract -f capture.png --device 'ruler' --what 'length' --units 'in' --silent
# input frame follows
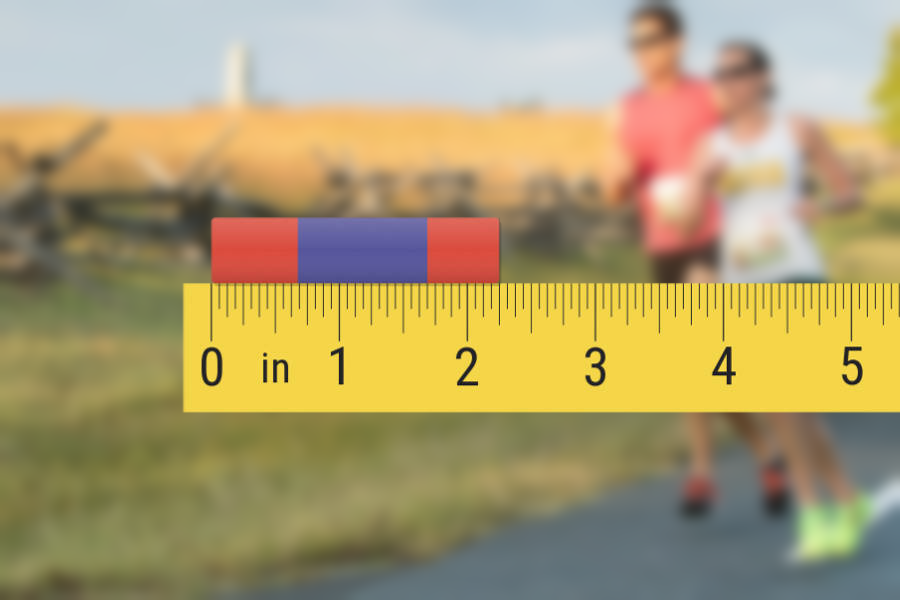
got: 2.25 in
